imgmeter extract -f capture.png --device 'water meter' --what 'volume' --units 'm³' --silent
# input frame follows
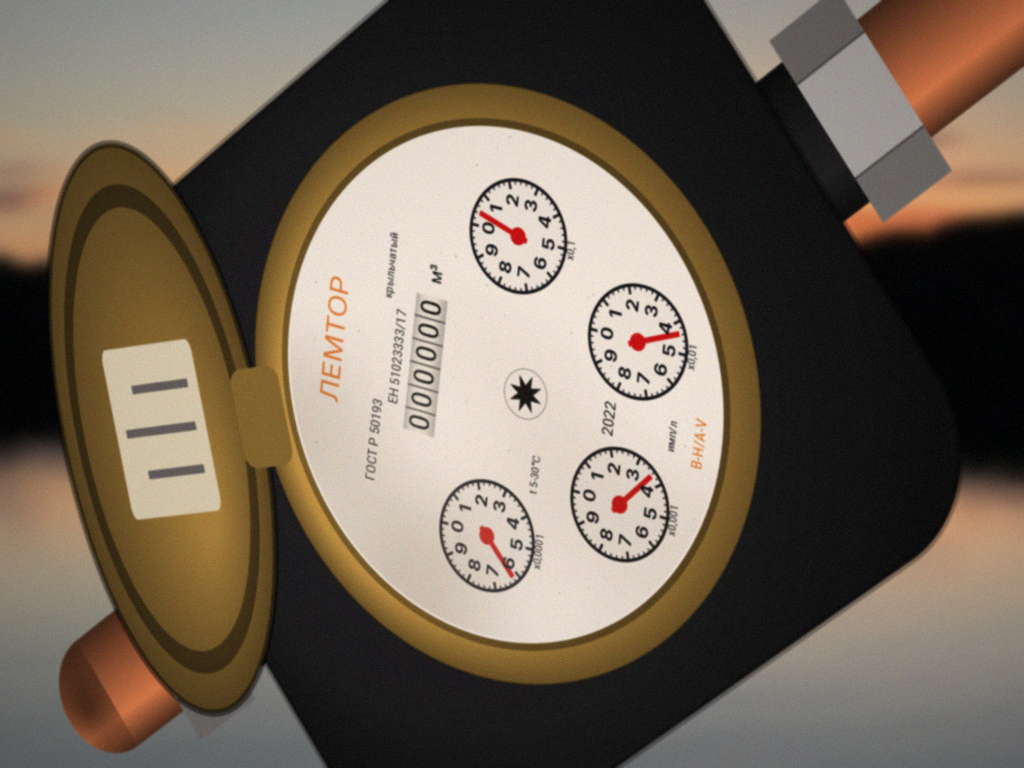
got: 0.0436 m³
